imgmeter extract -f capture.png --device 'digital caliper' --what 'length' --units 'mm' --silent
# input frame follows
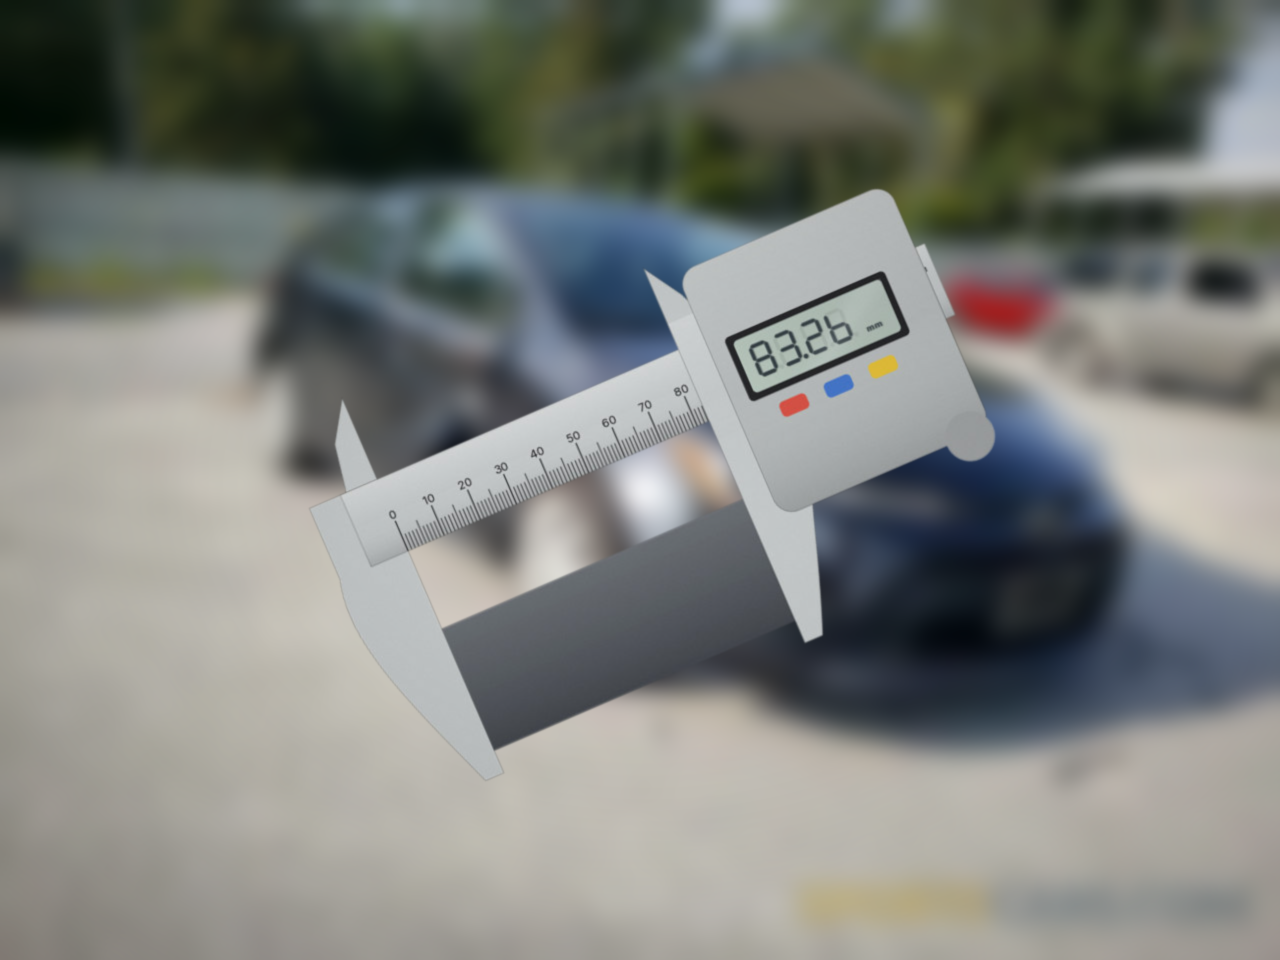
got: 83.26 mm
